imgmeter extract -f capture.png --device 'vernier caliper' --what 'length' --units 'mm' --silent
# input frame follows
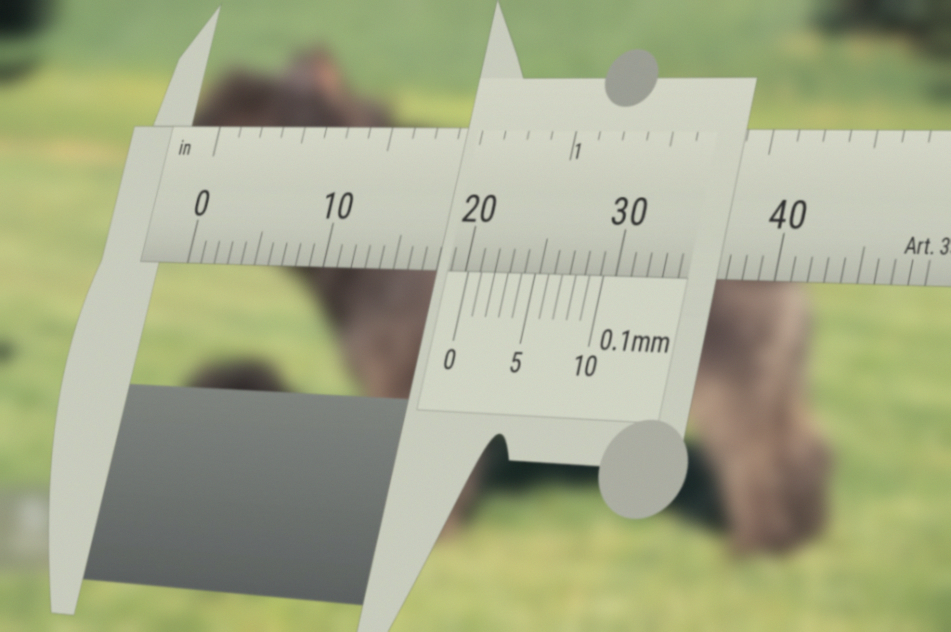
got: 20.2 mm
